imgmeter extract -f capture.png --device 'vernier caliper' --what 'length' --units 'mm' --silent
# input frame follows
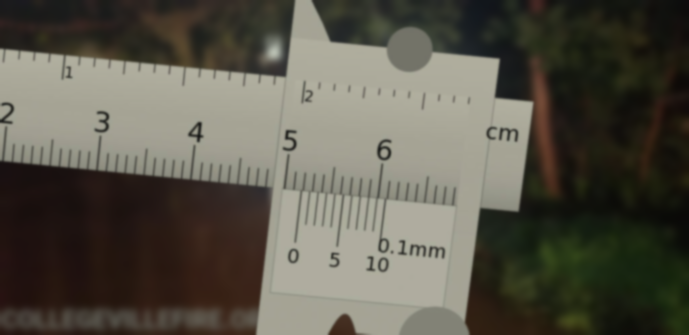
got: 51.8 mm
